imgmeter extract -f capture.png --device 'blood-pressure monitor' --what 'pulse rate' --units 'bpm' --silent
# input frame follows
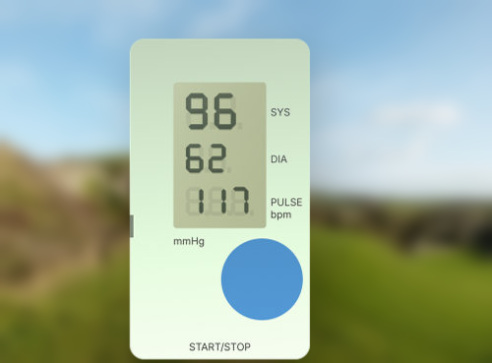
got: 117 bpm
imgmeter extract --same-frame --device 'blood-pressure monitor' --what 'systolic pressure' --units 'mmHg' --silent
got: 96 mmHg
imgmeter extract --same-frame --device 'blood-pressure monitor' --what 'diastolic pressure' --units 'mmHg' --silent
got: 62 mmHg
